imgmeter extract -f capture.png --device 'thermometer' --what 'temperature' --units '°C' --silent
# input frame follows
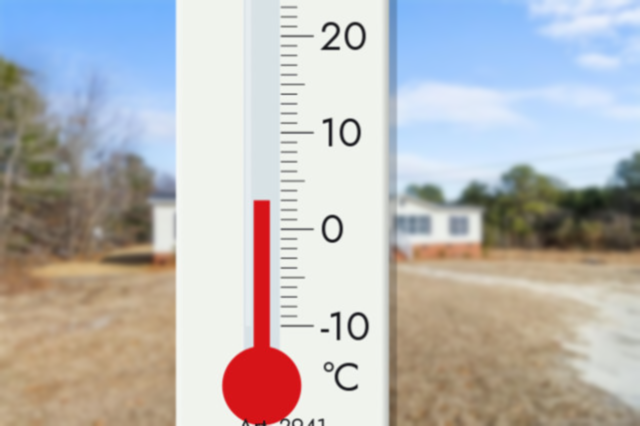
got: 3 °C
